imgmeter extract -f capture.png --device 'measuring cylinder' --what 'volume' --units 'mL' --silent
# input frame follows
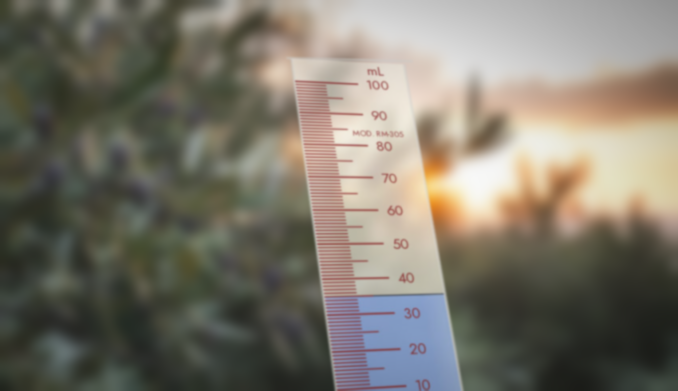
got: 35 mL
